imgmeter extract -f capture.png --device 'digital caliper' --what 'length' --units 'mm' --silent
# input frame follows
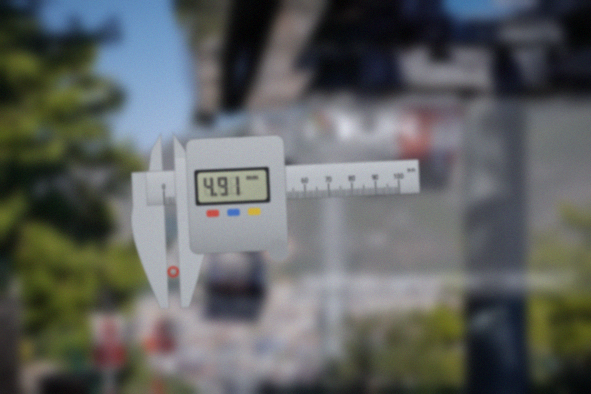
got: 4.91 mm
